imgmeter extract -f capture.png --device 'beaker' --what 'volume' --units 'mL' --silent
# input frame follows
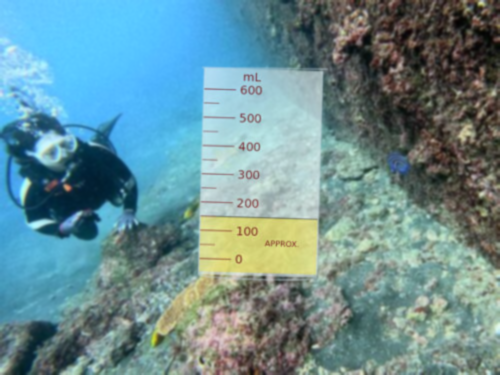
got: 150 mL
